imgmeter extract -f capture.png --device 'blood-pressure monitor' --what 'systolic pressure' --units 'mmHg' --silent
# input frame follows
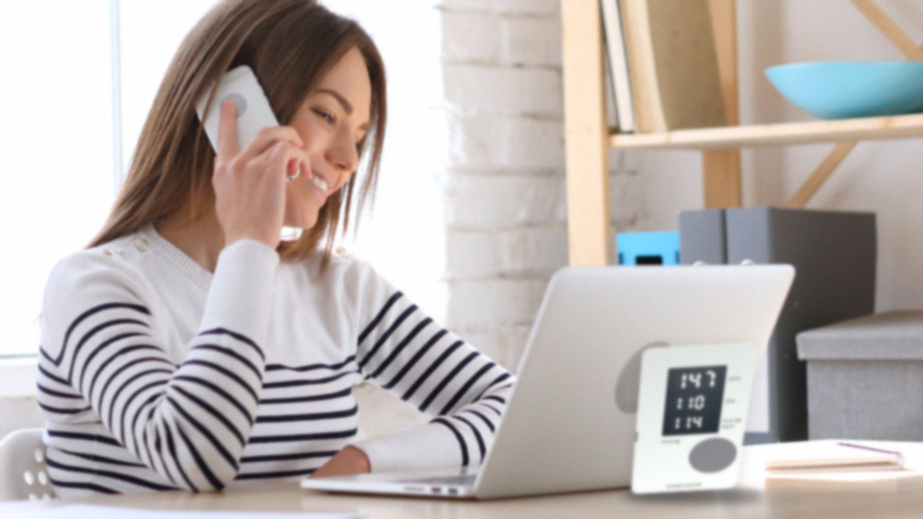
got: 147 mmHg
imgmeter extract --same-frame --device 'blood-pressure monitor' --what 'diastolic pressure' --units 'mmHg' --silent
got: 110 mmHg
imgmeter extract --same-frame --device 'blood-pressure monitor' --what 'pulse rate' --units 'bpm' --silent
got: 114 bpm
